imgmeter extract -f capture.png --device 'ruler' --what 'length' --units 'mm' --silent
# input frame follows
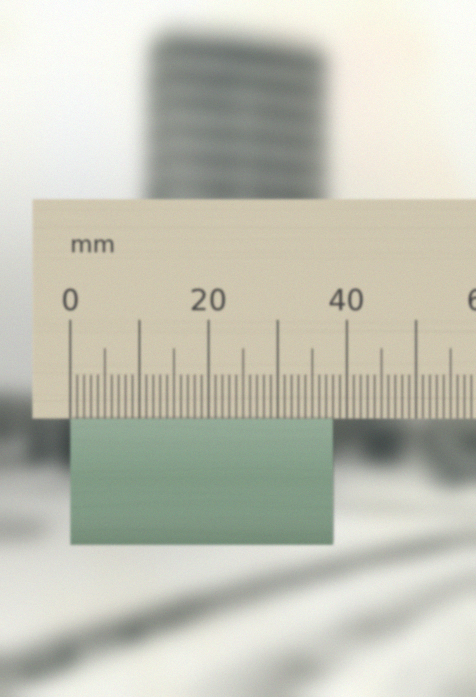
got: 38 mm
